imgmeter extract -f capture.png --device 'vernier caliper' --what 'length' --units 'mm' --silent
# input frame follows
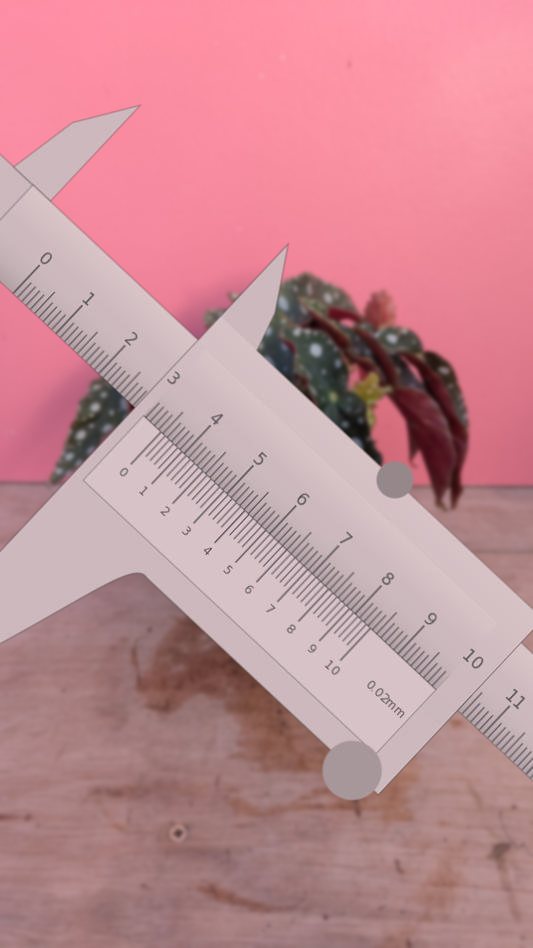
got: 34.6 mm
